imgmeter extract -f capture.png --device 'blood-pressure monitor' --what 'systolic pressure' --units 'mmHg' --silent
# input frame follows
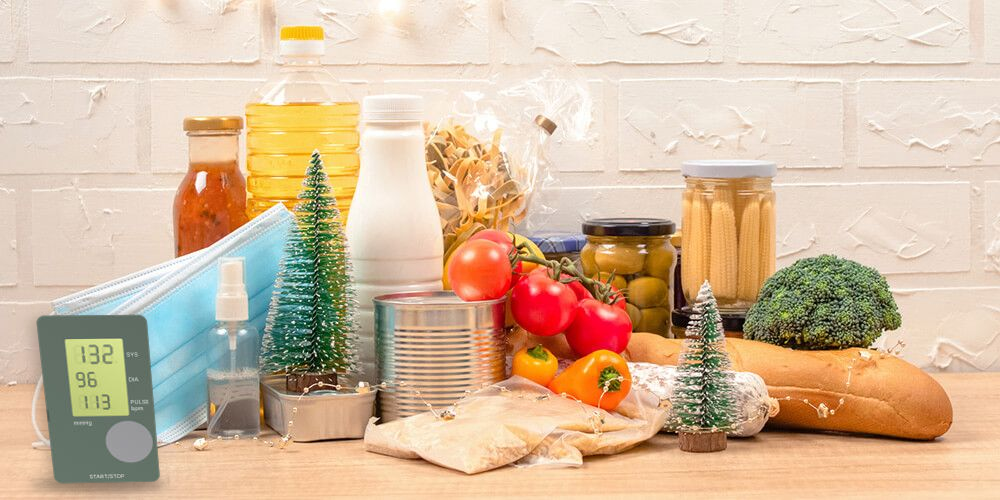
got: 132 mmHg
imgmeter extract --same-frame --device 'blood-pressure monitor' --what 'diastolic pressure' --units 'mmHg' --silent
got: 96 mmHg
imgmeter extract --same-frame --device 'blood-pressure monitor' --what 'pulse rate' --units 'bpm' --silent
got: 113 bpm
